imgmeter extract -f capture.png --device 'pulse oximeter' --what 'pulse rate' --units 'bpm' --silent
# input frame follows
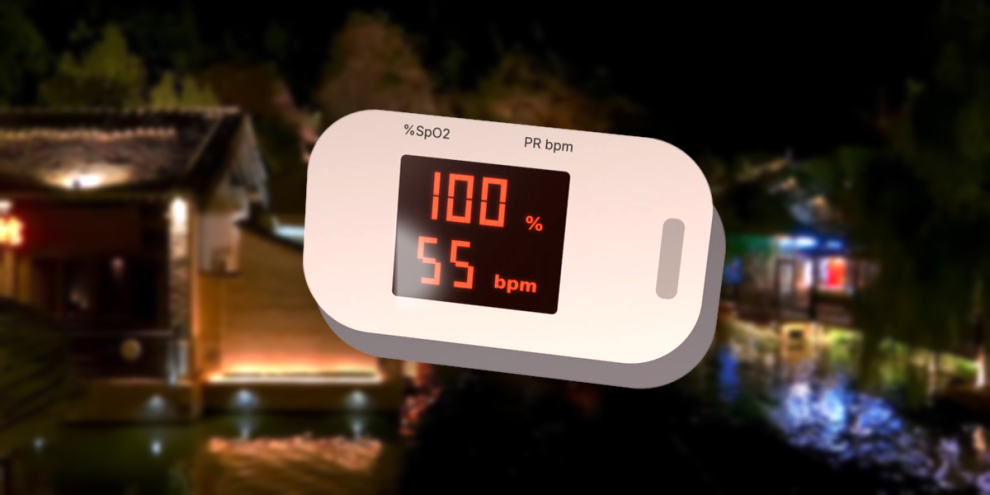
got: 55 bpm
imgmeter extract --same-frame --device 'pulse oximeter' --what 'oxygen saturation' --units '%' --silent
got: 100 %
